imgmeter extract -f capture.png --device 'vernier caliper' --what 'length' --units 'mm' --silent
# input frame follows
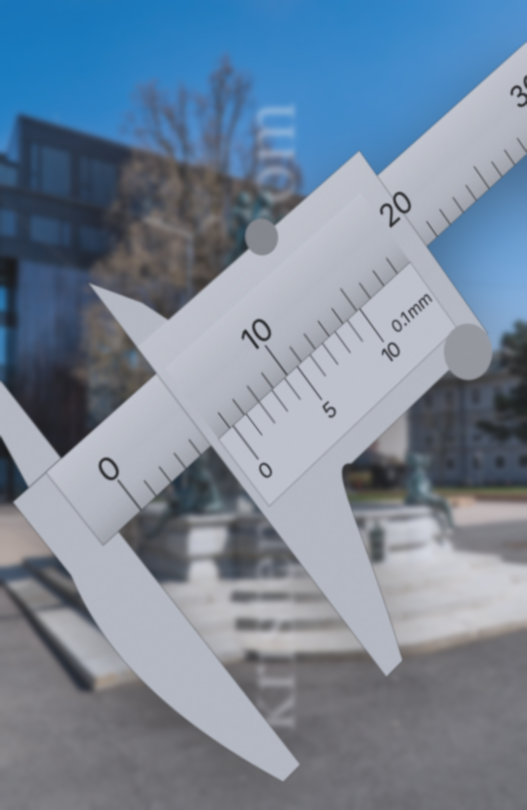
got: 6.2 mm
